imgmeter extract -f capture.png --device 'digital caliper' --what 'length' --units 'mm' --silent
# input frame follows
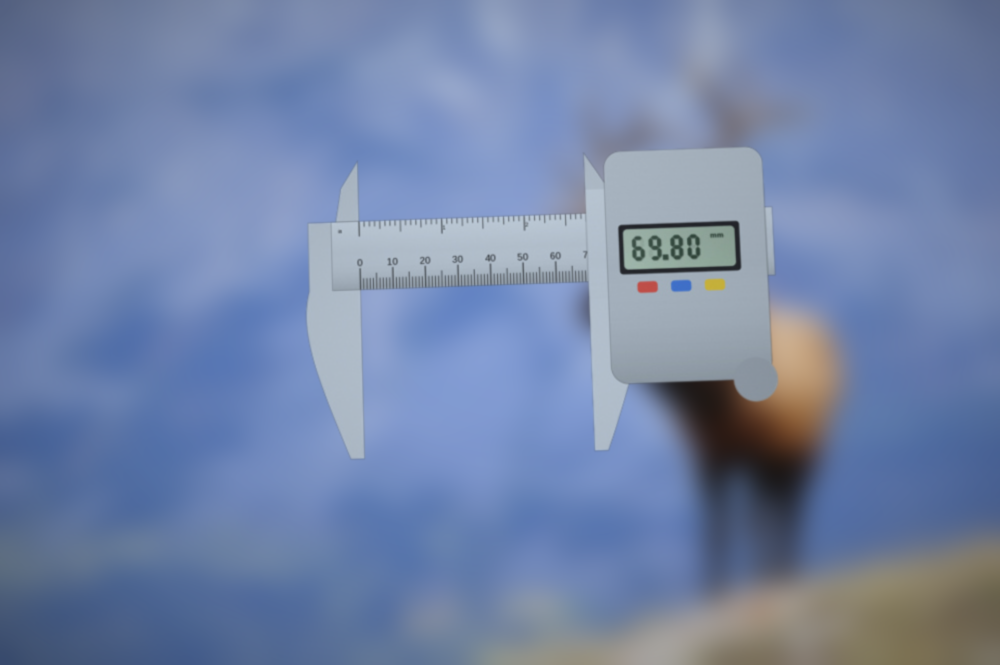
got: 69.80 mm
